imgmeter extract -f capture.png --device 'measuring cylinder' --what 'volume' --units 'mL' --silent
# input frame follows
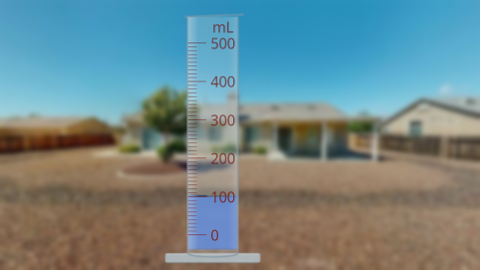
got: 100 mL
